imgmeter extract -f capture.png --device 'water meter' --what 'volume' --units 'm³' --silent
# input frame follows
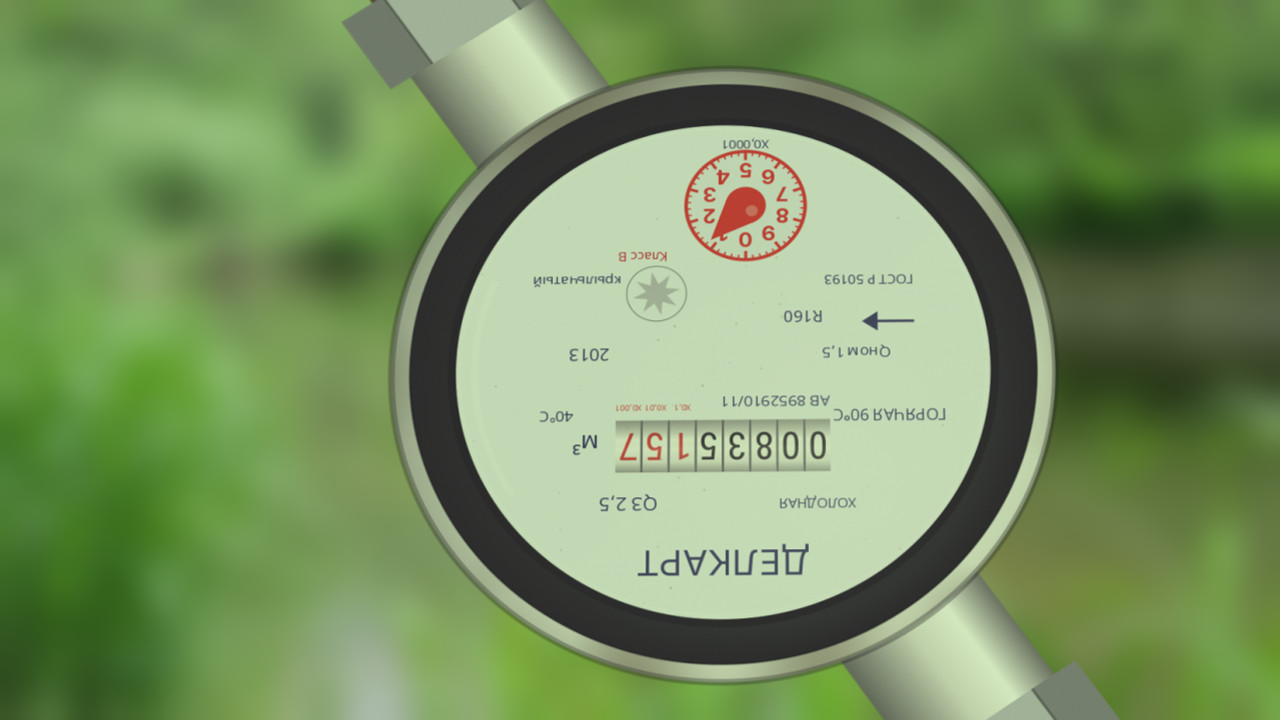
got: 835.1571 m³
